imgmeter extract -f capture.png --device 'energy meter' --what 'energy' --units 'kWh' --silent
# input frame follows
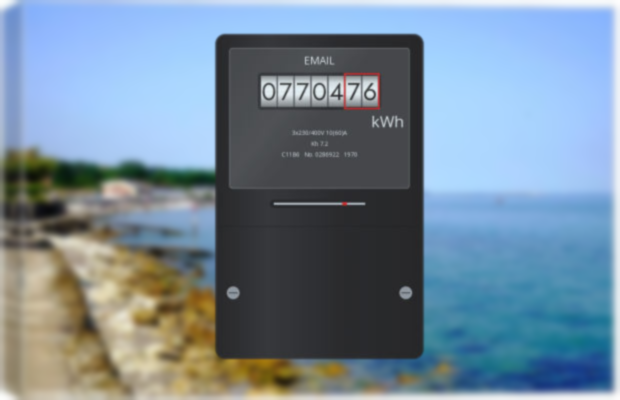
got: 7704.76 kWh
